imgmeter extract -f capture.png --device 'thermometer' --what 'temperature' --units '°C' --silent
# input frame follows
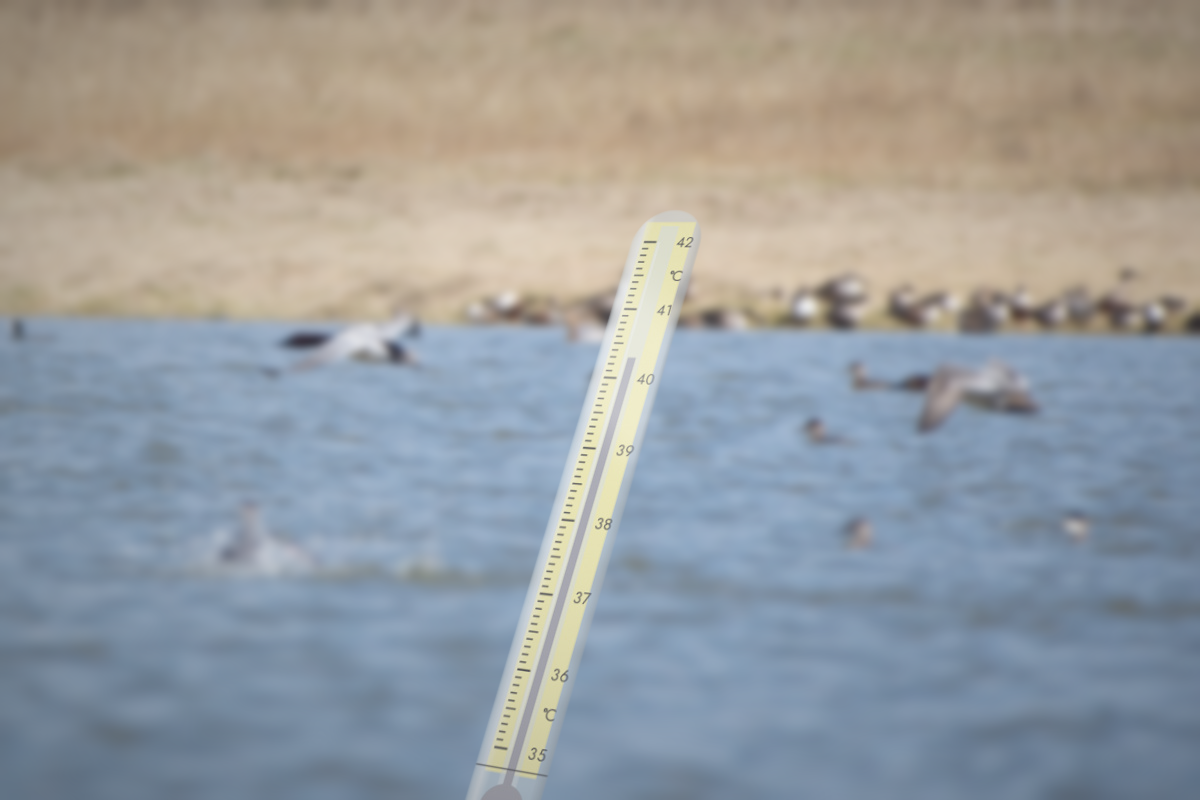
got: 40.3 °C
